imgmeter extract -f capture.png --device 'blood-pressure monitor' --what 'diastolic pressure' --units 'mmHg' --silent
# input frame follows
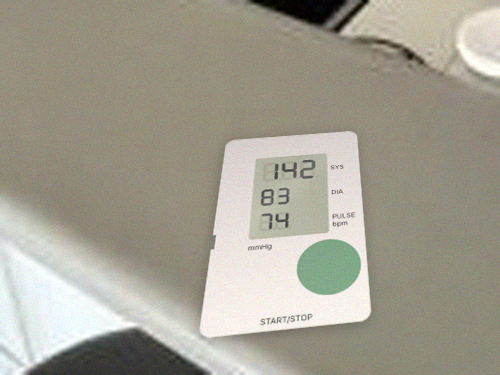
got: 83 mmHg
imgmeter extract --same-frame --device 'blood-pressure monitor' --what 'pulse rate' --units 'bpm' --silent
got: 74 bpm
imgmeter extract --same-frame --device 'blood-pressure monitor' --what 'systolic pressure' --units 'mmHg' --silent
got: 142 mmHg
